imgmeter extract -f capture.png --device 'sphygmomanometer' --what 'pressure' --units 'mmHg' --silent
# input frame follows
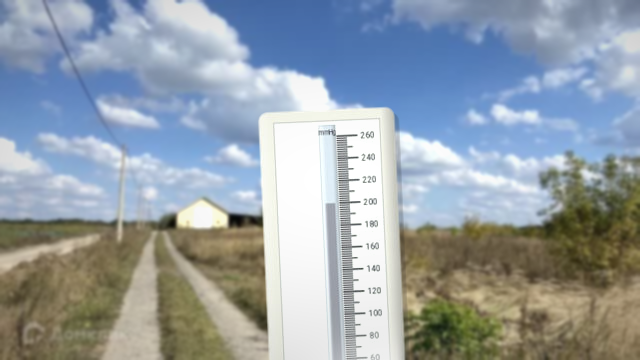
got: 200 mmHg
